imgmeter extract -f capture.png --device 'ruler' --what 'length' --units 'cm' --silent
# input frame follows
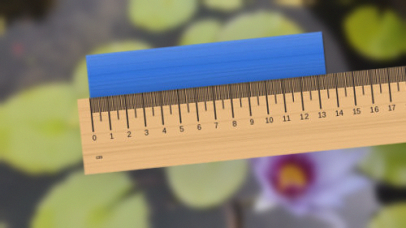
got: 13.5 cm
